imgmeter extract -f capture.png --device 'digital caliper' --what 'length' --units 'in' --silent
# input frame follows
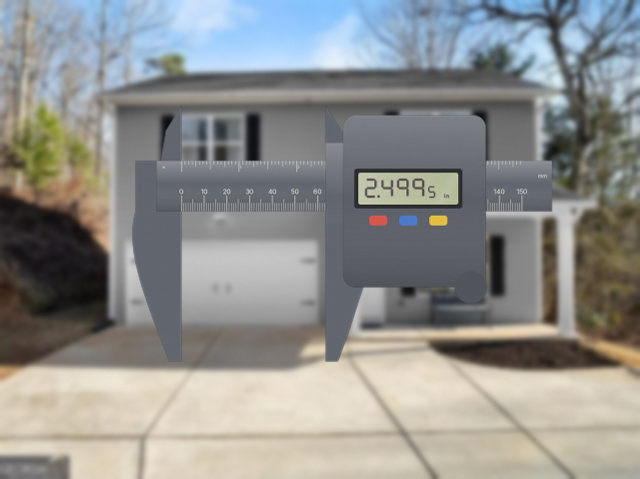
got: 2.4995 in
